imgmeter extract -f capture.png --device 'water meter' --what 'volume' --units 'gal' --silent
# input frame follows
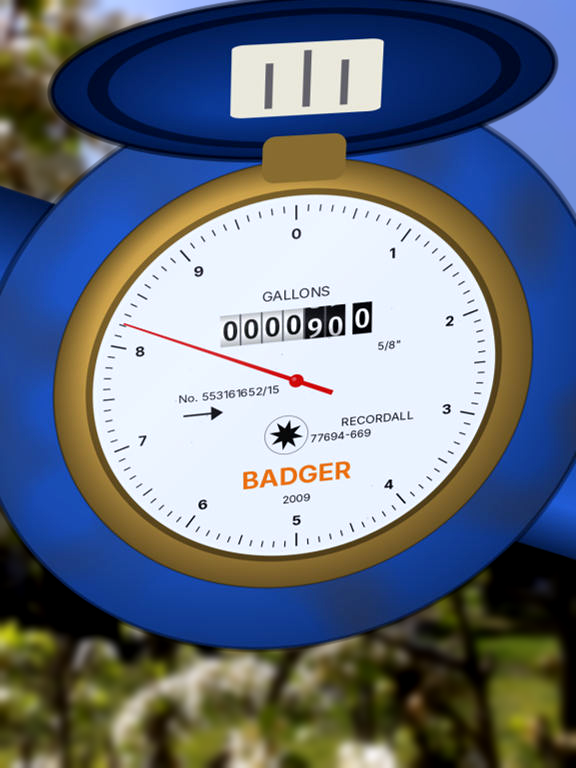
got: 898.2 gal
